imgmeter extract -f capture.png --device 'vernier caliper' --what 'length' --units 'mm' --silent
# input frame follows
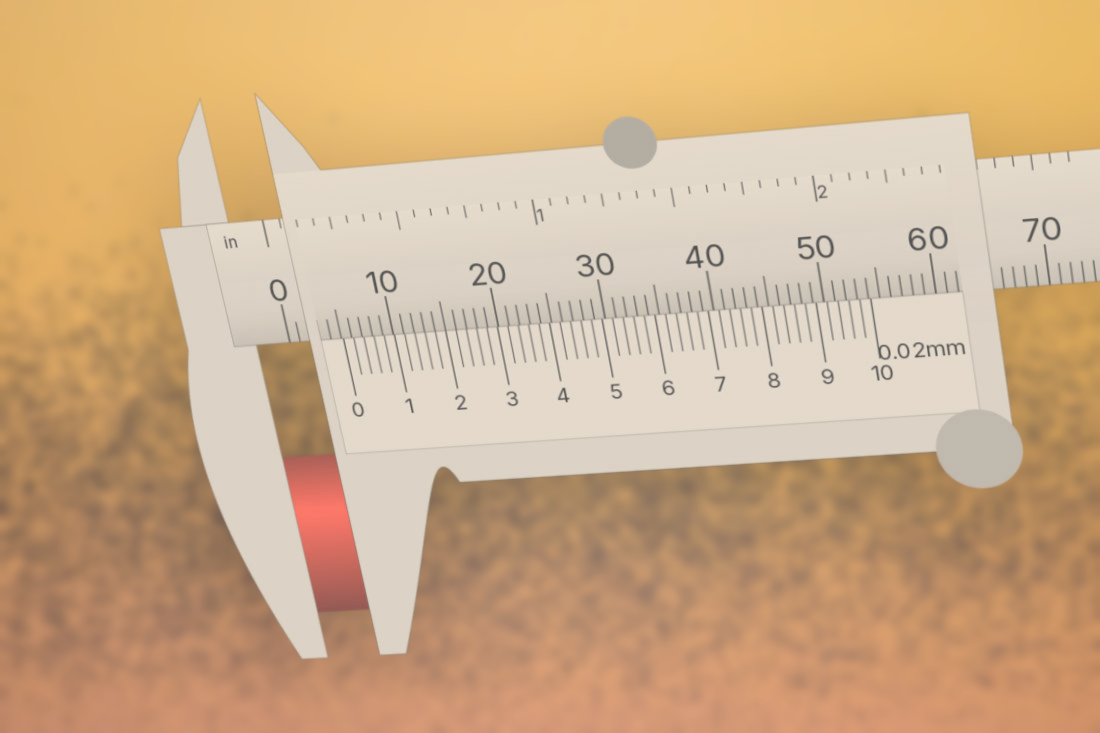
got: 5.2 mm
